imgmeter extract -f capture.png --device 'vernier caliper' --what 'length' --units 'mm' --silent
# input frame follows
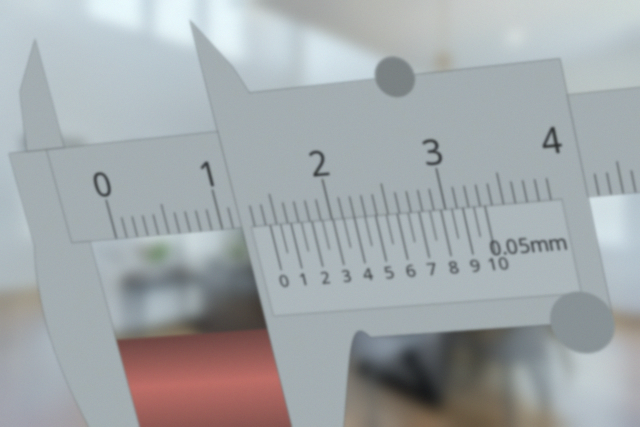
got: 14.4 mm
